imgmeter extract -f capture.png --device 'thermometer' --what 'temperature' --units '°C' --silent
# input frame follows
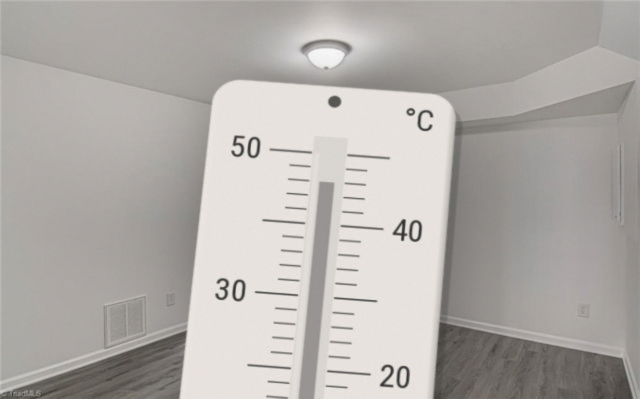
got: 46 °C
